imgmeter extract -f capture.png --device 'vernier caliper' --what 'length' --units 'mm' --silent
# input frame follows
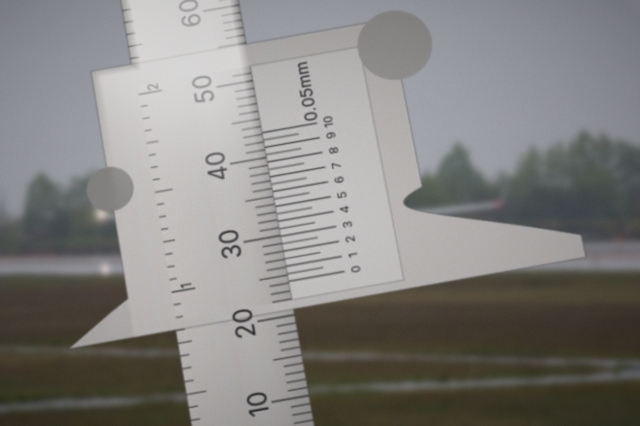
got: 24.2 mm
